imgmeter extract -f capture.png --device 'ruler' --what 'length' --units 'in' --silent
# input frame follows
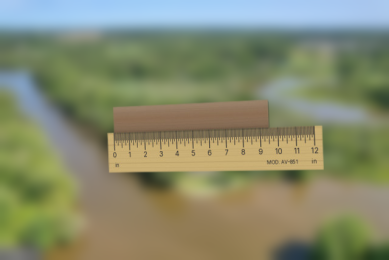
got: 9.5 in
